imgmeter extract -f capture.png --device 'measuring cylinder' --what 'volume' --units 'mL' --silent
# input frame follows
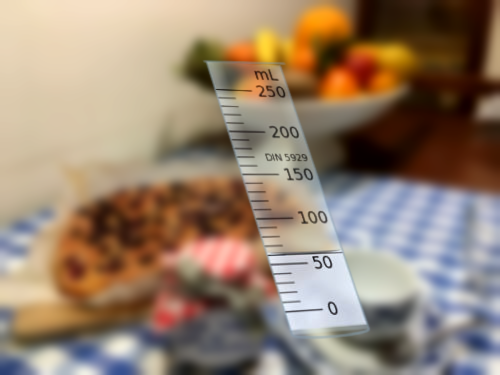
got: 60 mL
